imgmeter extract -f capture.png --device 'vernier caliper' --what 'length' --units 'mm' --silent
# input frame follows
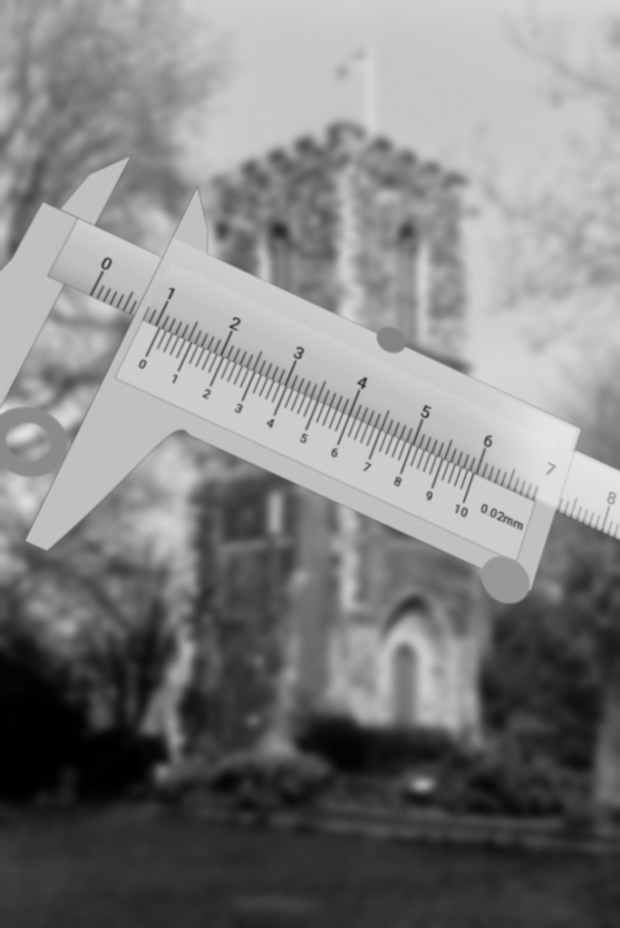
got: 10.6 mm
